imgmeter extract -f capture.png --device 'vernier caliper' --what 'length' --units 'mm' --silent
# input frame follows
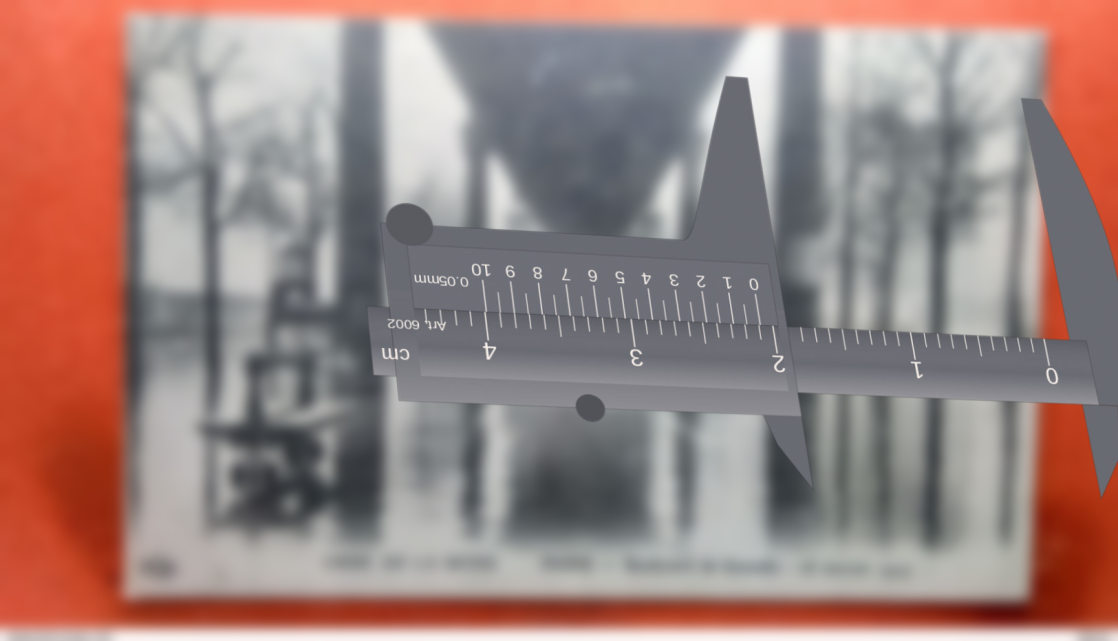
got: 20.9 mm
